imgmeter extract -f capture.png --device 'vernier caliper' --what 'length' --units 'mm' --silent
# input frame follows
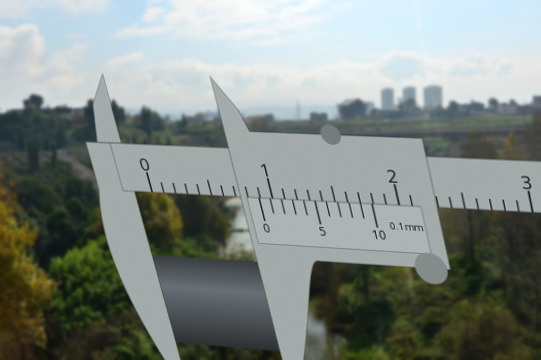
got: 8.9 mm
